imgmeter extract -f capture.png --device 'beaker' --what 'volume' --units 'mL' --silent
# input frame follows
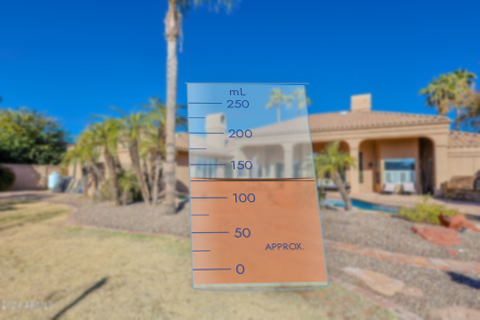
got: 125 mL
